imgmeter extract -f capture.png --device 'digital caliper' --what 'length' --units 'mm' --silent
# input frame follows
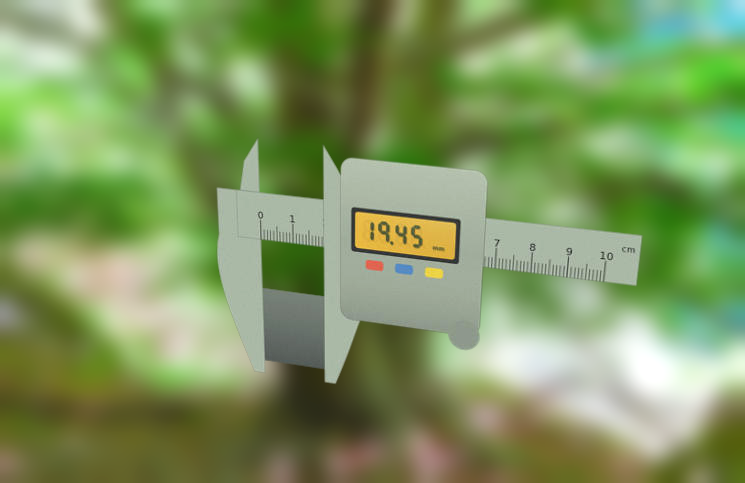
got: 19.45 mm
